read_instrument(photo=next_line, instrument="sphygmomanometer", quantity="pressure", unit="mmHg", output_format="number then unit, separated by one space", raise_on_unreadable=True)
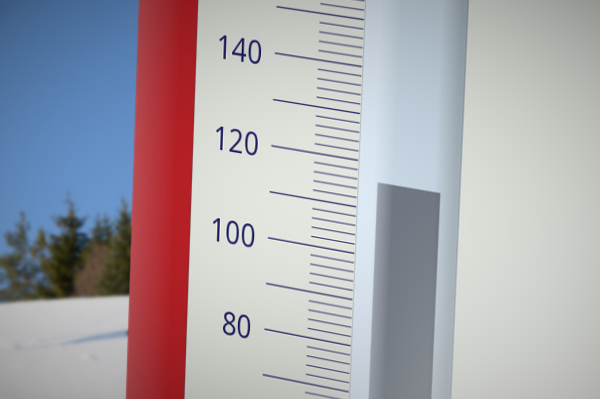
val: 116 mmHg
